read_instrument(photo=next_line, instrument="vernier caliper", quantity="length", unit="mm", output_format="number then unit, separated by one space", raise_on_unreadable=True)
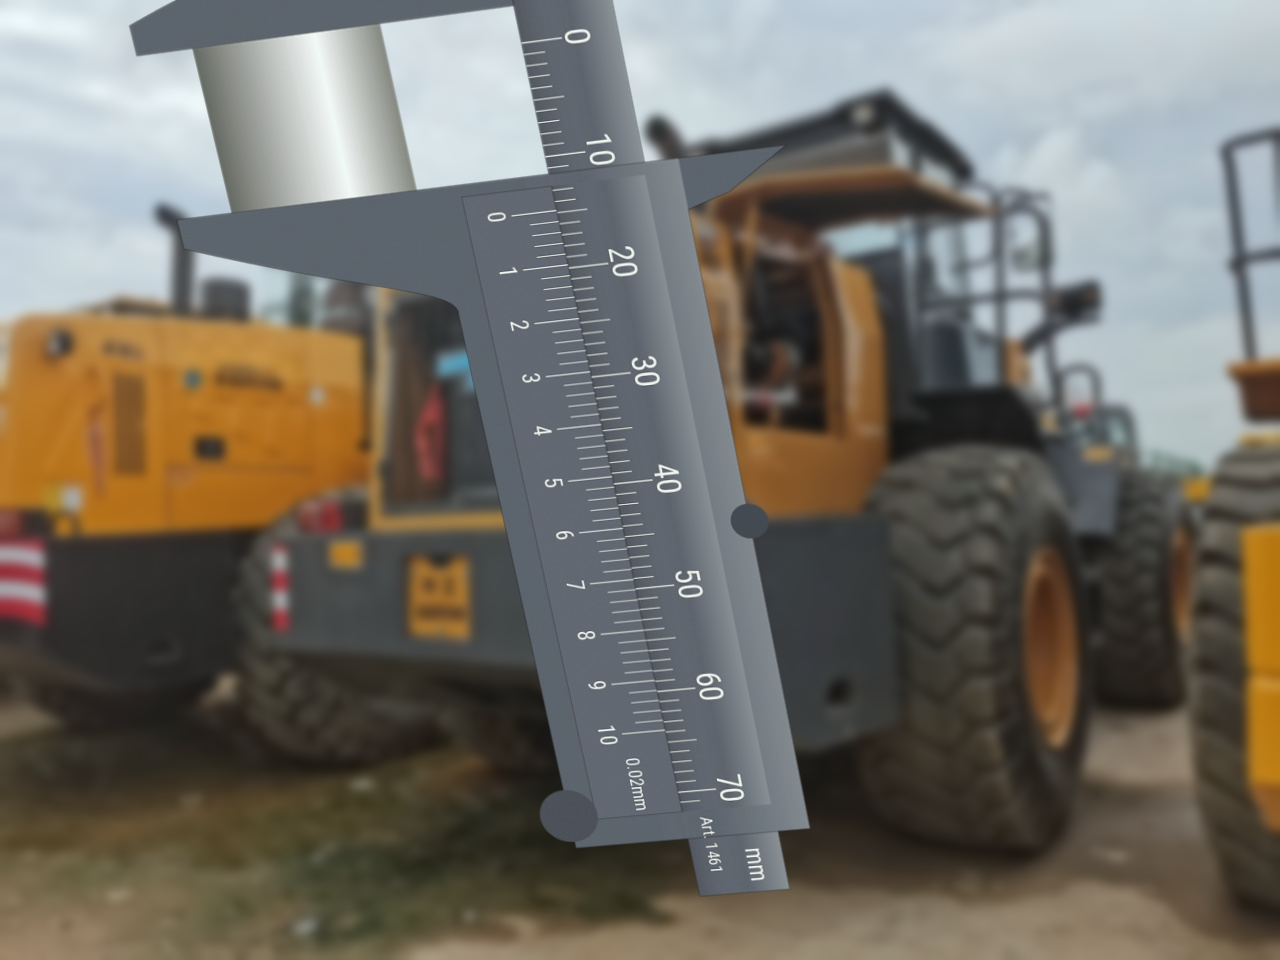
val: 14.8 mm
